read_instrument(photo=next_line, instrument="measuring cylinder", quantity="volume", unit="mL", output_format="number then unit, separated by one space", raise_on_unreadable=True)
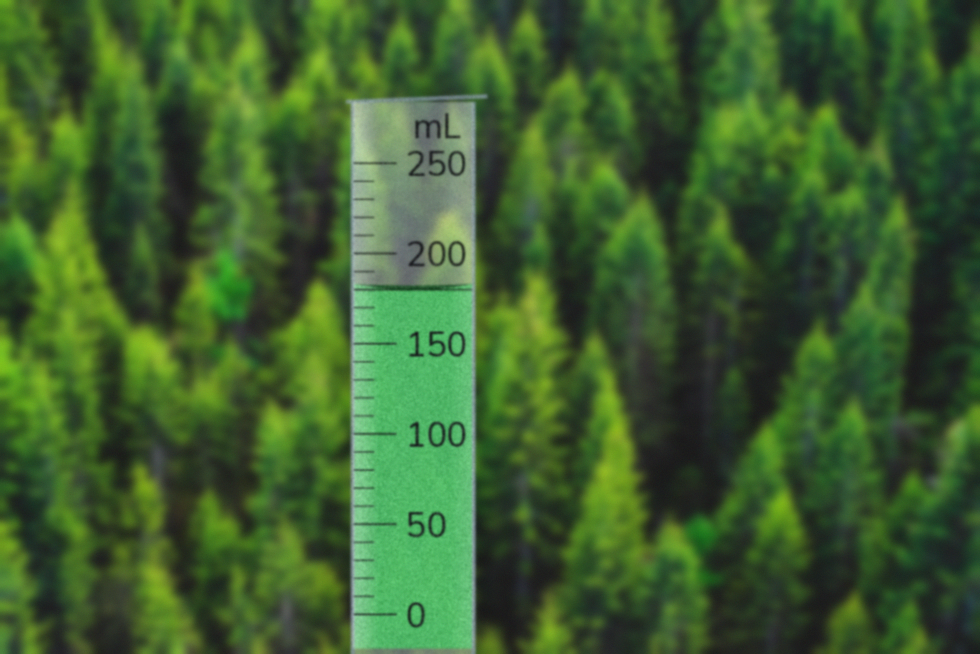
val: 180 mL
